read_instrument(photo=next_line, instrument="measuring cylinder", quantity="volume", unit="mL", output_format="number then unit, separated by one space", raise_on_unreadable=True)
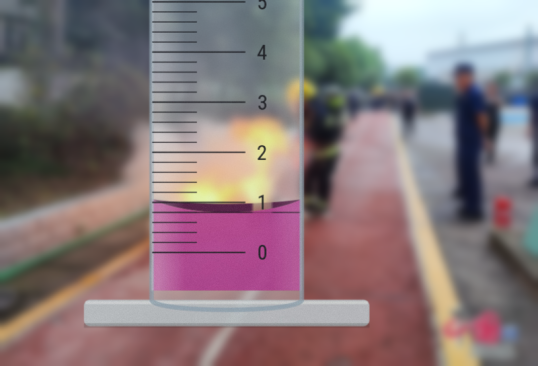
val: 0.8 mL
